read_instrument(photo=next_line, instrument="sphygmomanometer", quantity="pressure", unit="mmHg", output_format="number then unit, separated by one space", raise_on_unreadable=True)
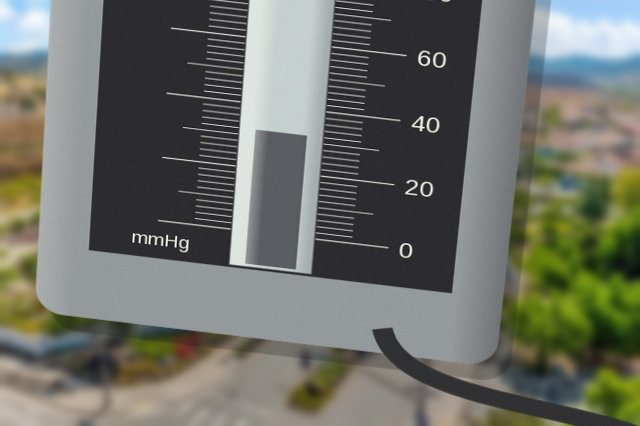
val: 32 mmHg
